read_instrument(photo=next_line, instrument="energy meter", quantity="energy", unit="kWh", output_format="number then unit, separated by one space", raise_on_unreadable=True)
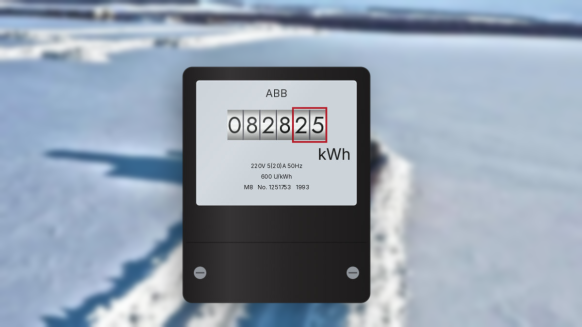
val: 828.25 kWh
